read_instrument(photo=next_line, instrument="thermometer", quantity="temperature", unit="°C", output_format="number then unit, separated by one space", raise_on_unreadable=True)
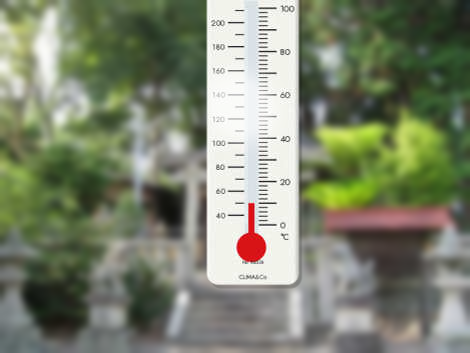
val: 10 °C
